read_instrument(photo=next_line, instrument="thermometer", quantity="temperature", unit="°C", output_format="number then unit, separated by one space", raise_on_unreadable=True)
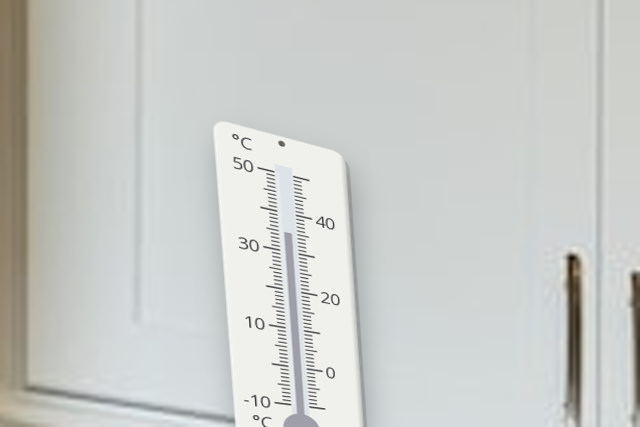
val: 35 °C
